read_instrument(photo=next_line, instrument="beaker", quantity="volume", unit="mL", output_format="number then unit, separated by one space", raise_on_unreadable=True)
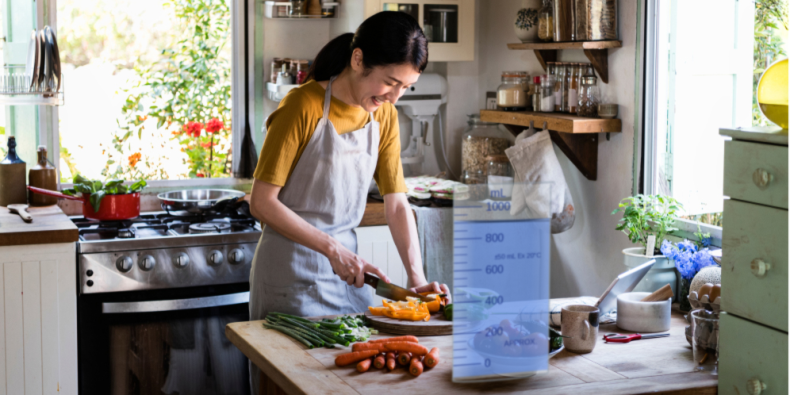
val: 900 mL
